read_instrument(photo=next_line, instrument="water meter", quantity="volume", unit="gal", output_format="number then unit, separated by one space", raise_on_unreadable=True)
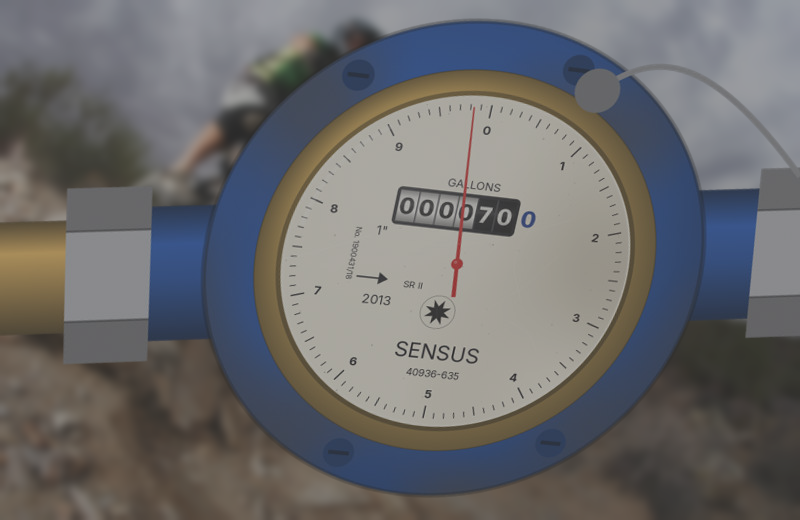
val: 699.8 gal
